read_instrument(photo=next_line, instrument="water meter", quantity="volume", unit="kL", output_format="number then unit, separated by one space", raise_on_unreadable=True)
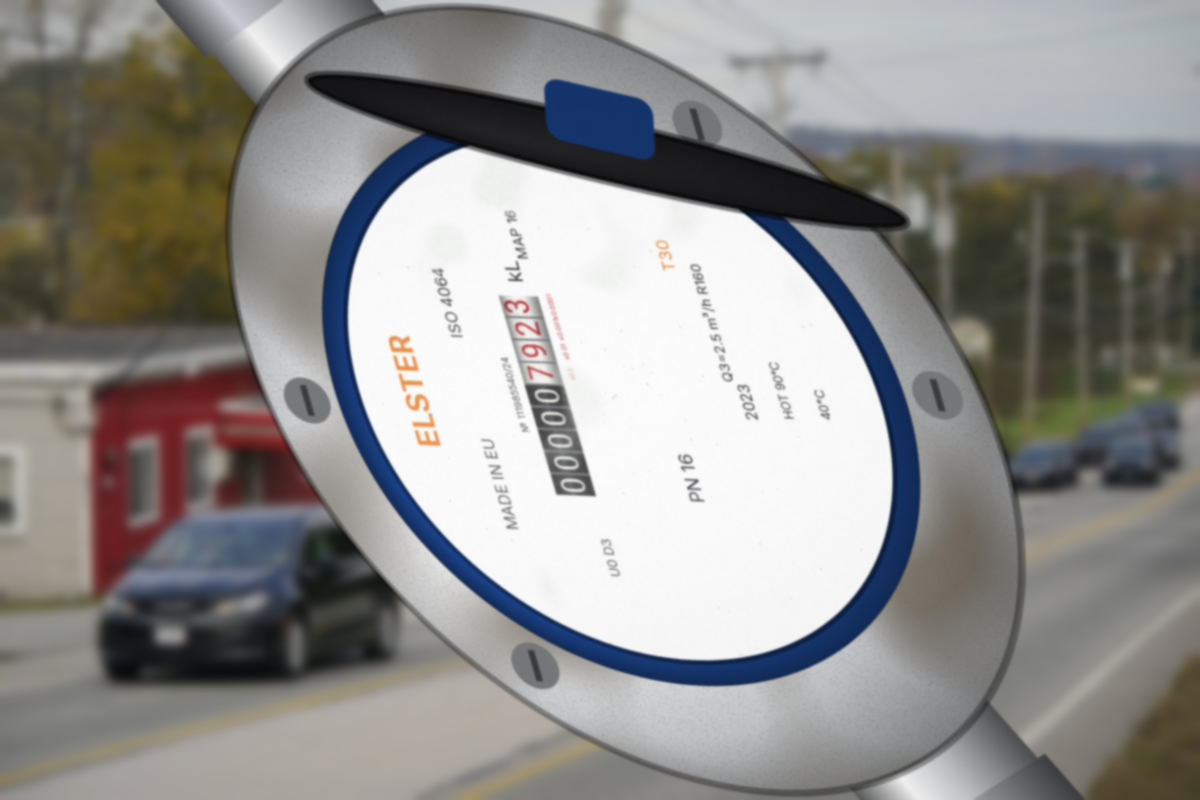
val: 0.7923 kL
